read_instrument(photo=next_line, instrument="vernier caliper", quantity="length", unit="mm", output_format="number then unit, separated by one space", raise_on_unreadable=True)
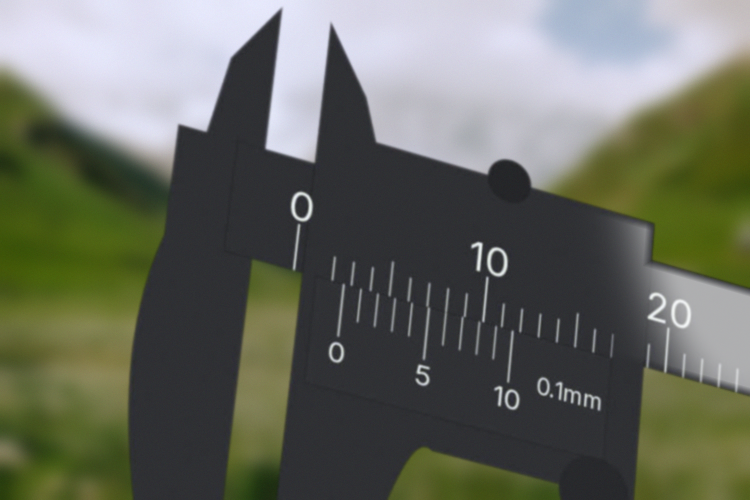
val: 2.6 mm
